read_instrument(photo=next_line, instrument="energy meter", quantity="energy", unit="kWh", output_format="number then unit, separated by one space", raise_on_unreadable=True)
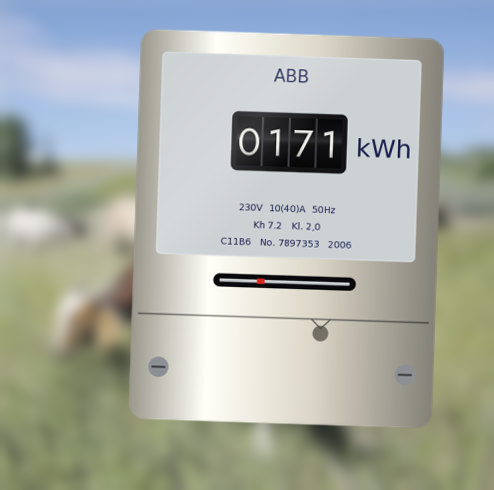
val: 171 kWh
